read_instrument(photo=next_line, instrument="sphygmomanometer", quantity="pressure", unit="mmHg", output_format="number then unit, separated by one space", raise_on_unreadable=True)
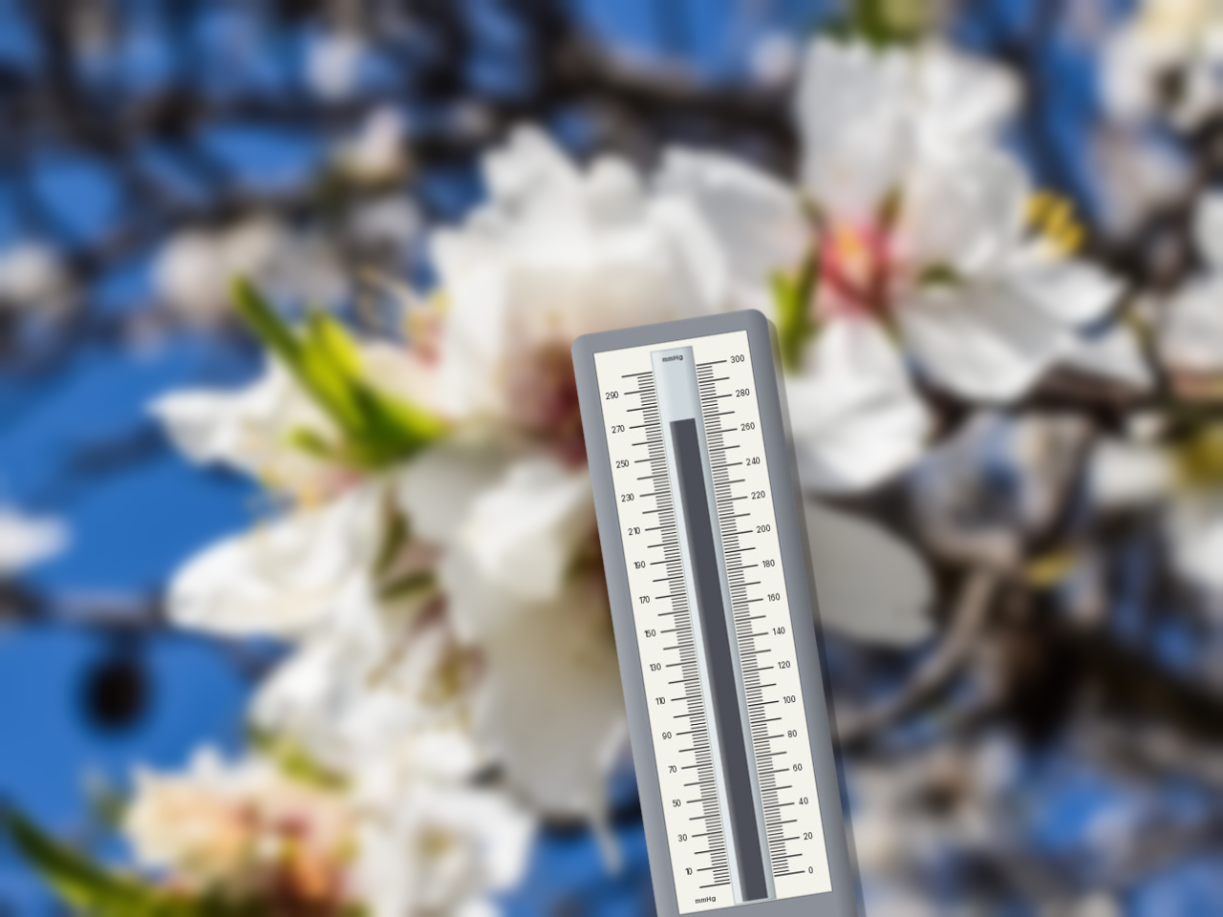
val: 270 mmHg
